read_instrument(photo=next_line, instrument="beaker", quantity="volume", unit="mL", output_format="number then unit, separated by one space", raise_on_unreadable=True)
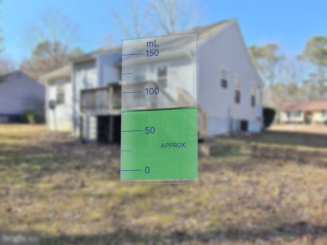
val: 75 mL
